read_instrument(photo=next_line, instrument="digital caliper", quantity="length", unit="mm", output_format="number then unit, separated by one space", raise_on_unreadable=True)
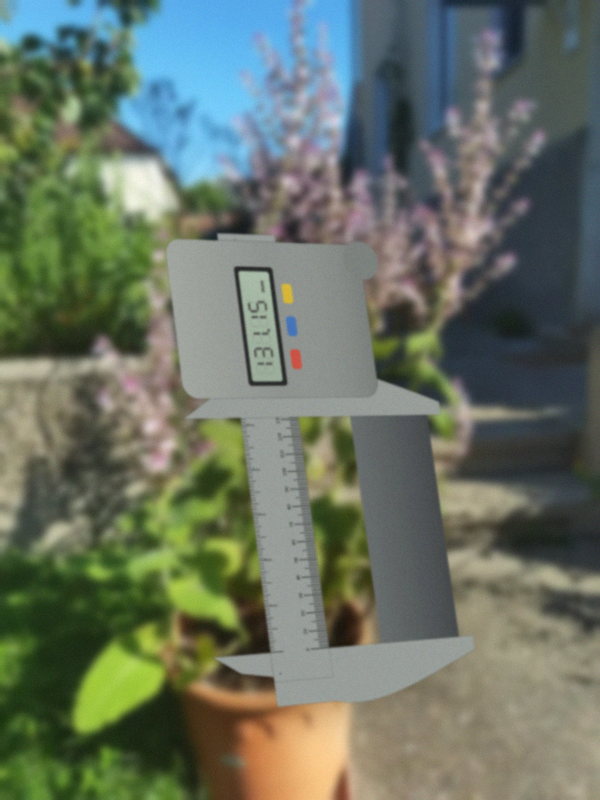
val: 131.15 mm
